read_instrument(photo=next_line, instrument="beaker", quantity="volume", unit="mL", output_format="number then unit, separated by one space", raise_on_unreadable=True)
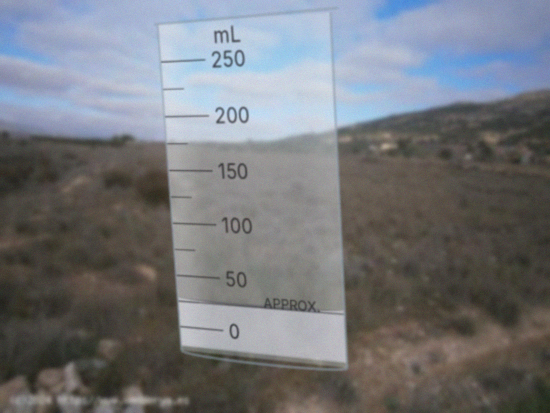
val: 25 mL
